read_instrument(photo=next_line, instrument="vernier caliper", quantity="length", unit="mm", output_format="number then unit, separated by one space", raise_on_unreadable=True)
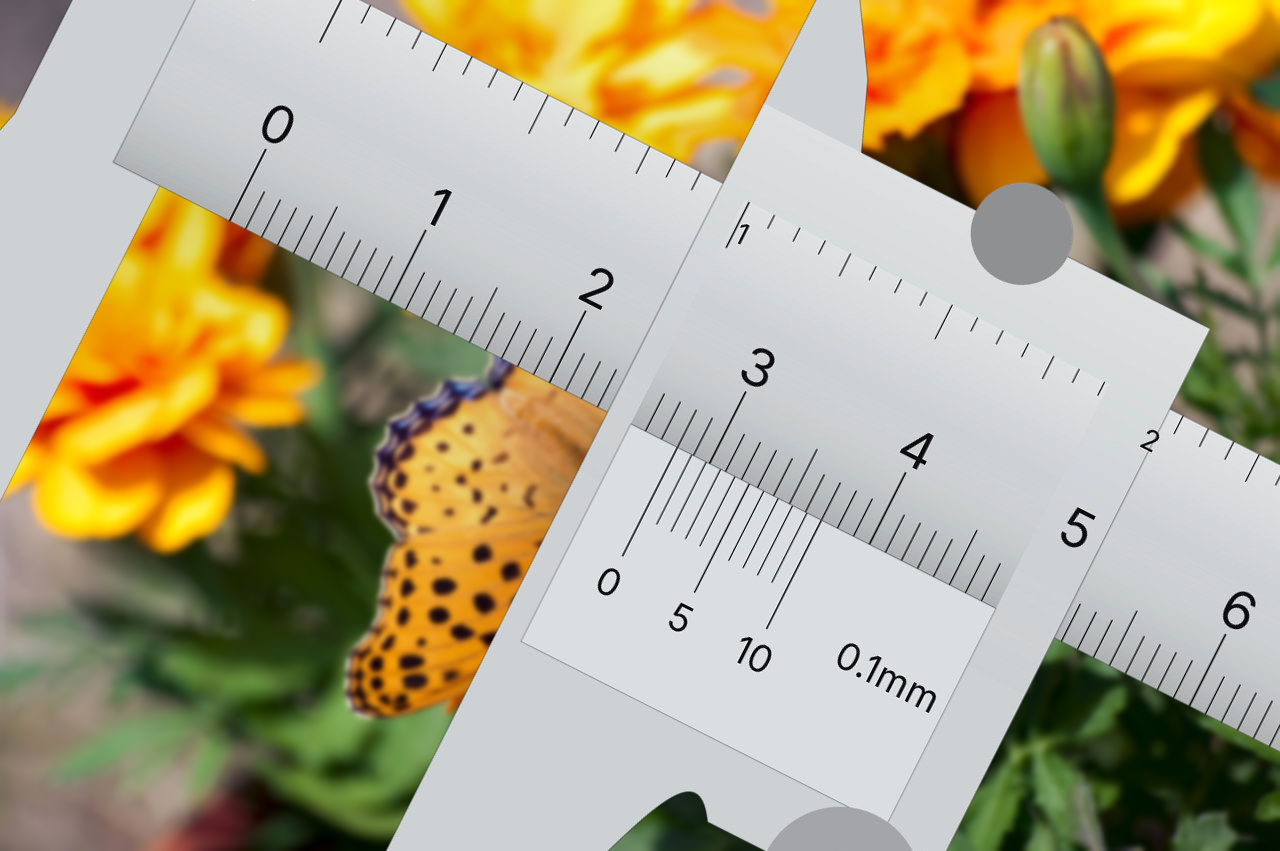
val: 28.0 mm
